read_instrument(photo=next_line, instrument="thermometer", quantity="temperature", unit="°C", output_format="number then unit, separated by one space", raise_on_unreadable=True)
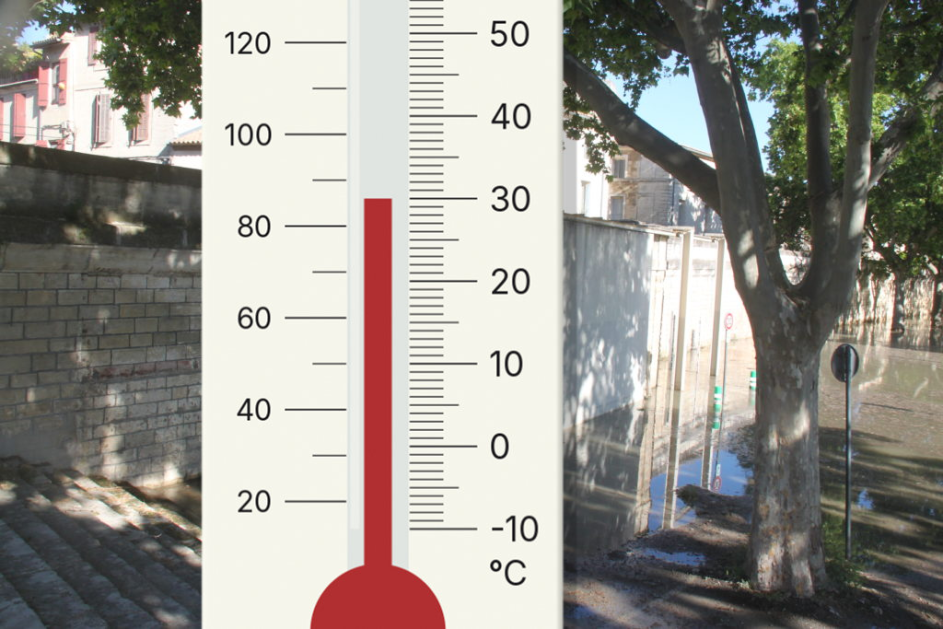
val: 30 °C
